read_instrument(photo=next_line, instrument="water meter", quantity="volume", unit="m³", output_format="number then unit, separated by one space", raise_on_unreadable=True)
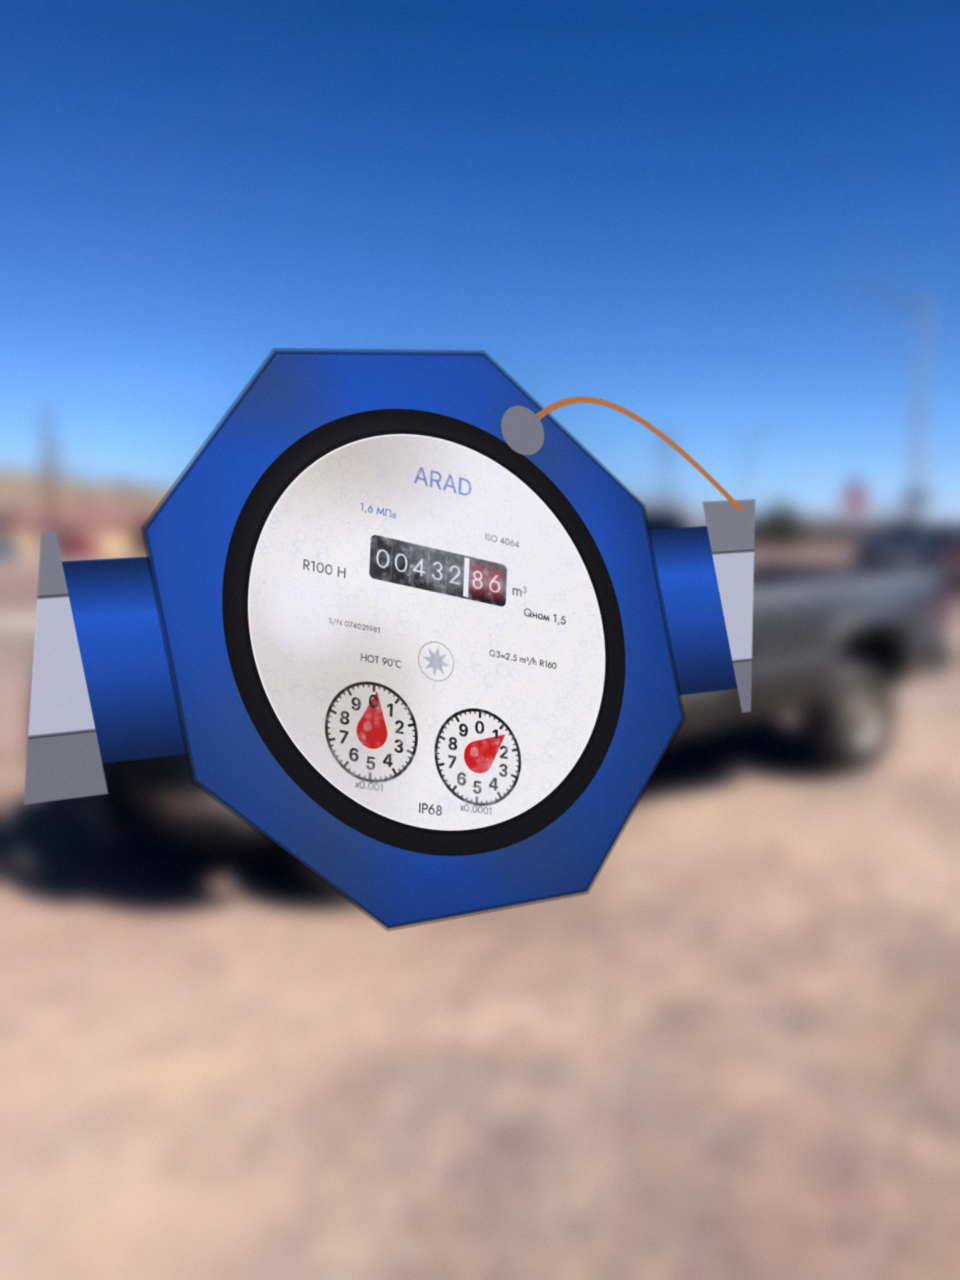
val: 432.8601 m³
